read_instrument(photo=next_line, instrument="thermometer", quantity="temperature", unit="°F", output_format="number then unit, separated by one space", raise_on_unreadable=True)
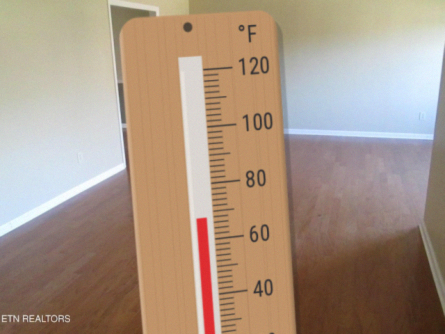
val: 68 °F
